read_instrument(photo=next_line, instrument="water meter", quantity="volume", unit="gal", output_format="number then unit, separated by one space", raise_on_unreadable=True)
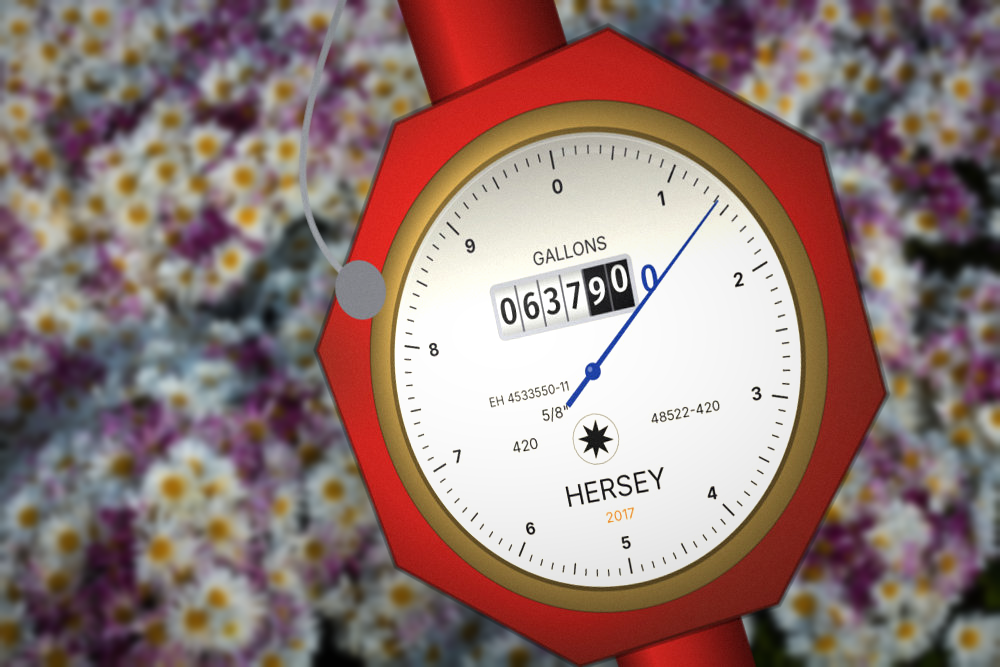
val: 637901.4 gal
